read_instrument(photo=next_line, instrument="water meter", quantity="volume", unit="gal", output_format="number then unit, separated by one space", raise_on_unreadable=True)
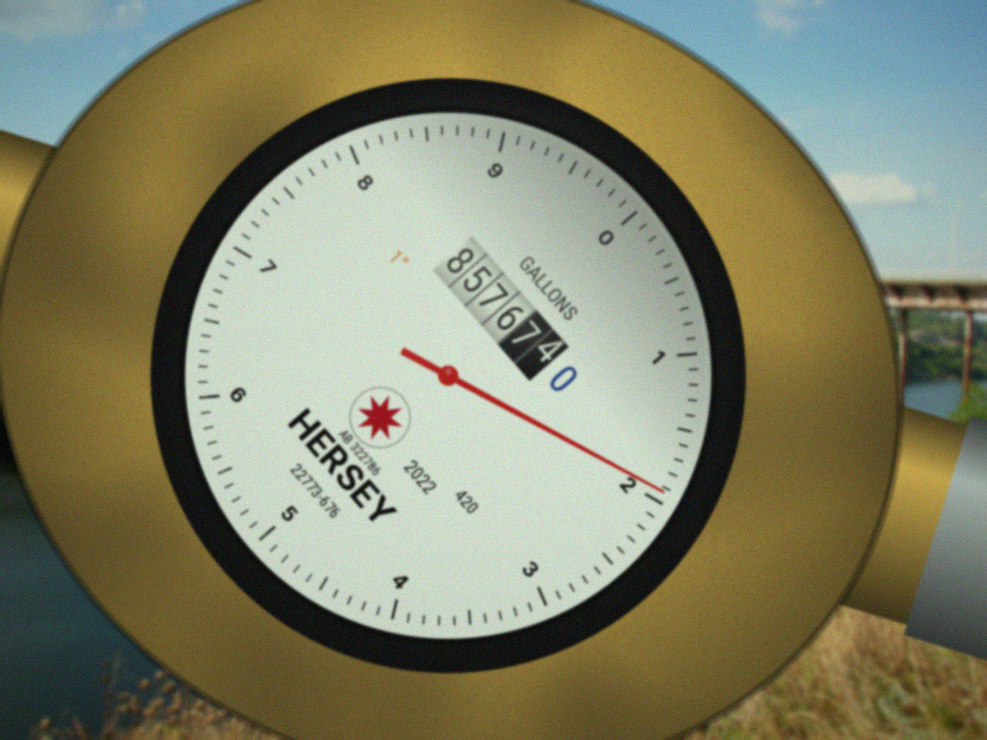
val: 8576741.9 gal
